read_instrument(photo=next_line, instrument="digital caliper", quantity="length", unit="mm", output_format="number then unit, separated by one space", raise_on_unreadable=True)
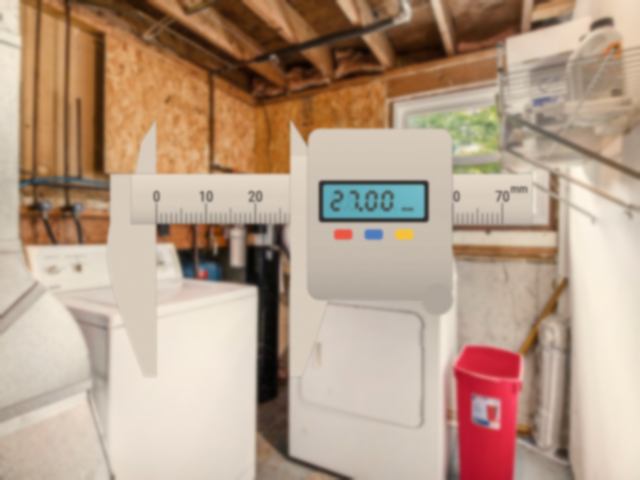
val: 27.00 mm
